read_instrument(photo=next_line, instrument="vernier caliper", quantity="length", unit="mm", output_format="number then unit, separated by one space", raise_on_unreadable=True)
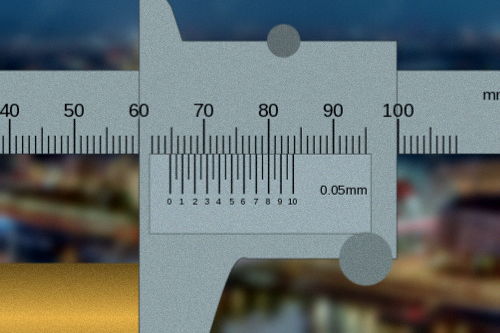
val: 64.8 mm
